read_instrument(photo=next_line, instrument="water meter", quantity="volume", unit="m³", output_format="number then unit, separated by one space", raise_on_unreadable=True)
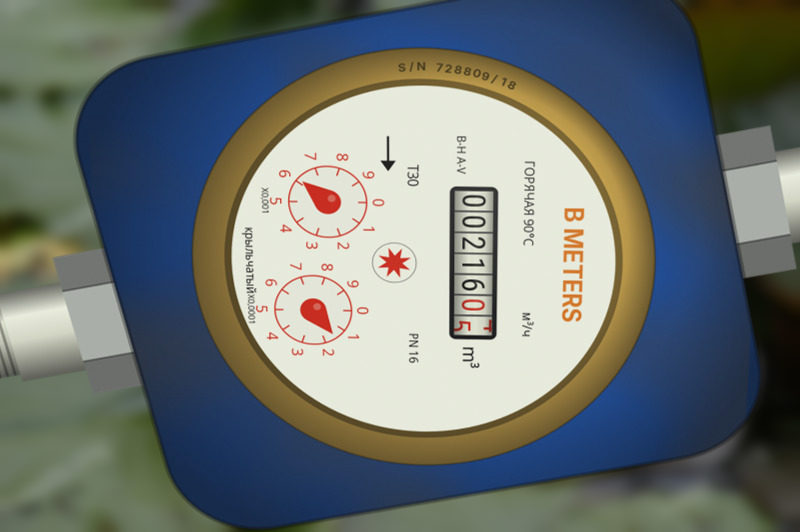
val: 216.0461 m³
